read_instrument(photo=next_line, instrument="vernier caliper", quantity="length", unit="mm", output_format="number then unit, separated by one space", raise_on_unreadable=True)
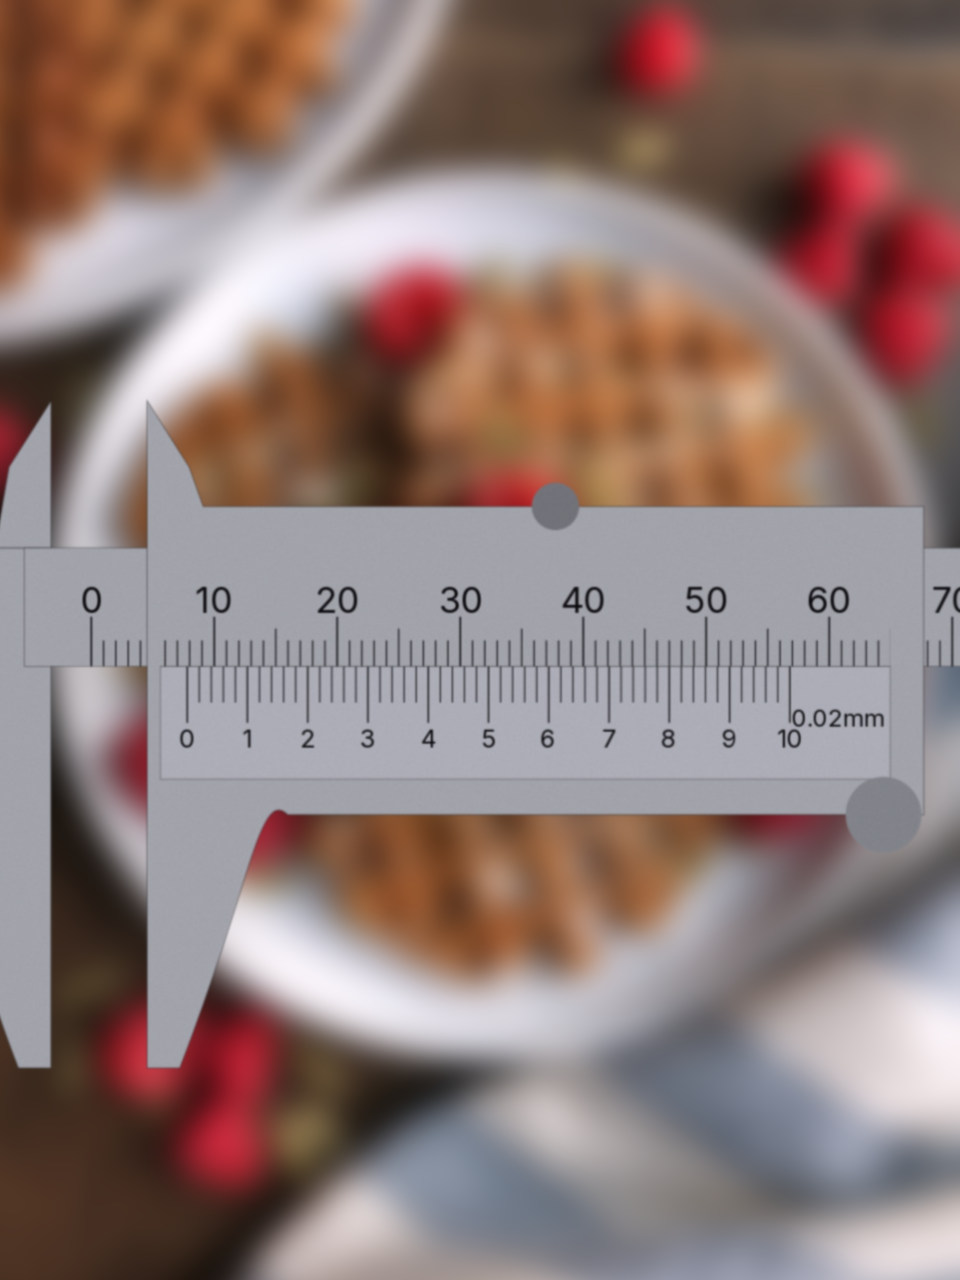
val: 7.8 mm
